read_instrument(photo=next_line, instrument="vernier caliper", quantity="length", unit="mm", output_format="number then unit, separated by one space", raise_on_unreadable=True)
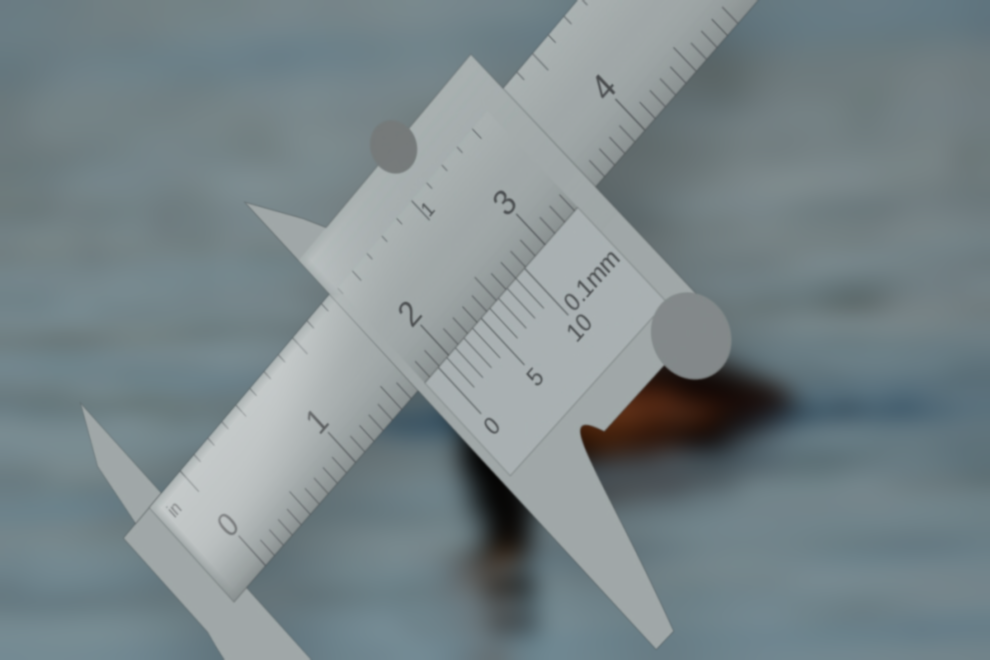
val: 18.9 mm
